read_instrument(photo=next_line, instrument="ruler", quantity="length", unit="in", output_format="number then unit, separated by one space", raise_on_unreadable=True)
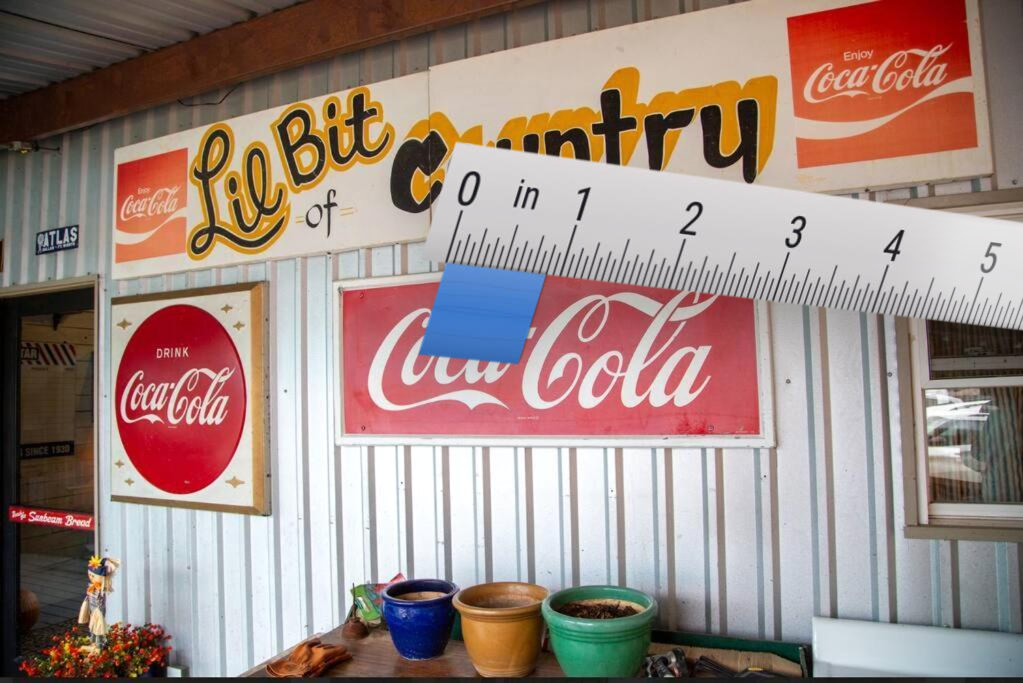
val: 0.875 in
